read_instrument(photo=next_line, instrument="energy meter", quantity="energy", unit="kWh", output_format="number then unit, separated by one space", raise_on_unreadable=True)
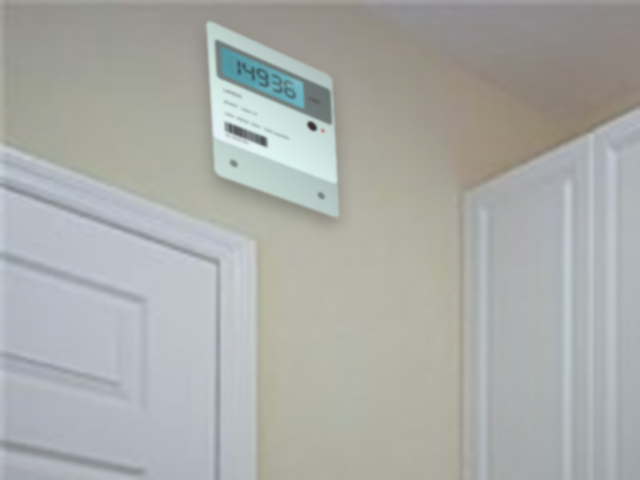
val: 14936 kWh
